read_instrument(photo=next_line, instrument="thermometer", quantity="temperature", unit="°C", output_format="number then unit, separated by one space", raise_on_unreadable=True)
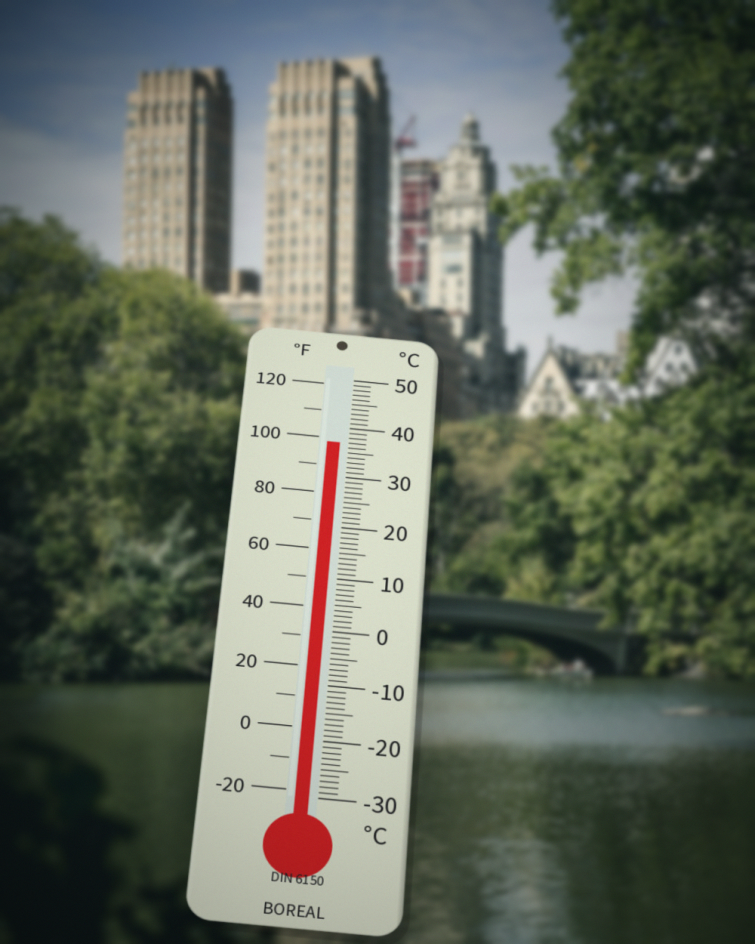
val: 37 °C
